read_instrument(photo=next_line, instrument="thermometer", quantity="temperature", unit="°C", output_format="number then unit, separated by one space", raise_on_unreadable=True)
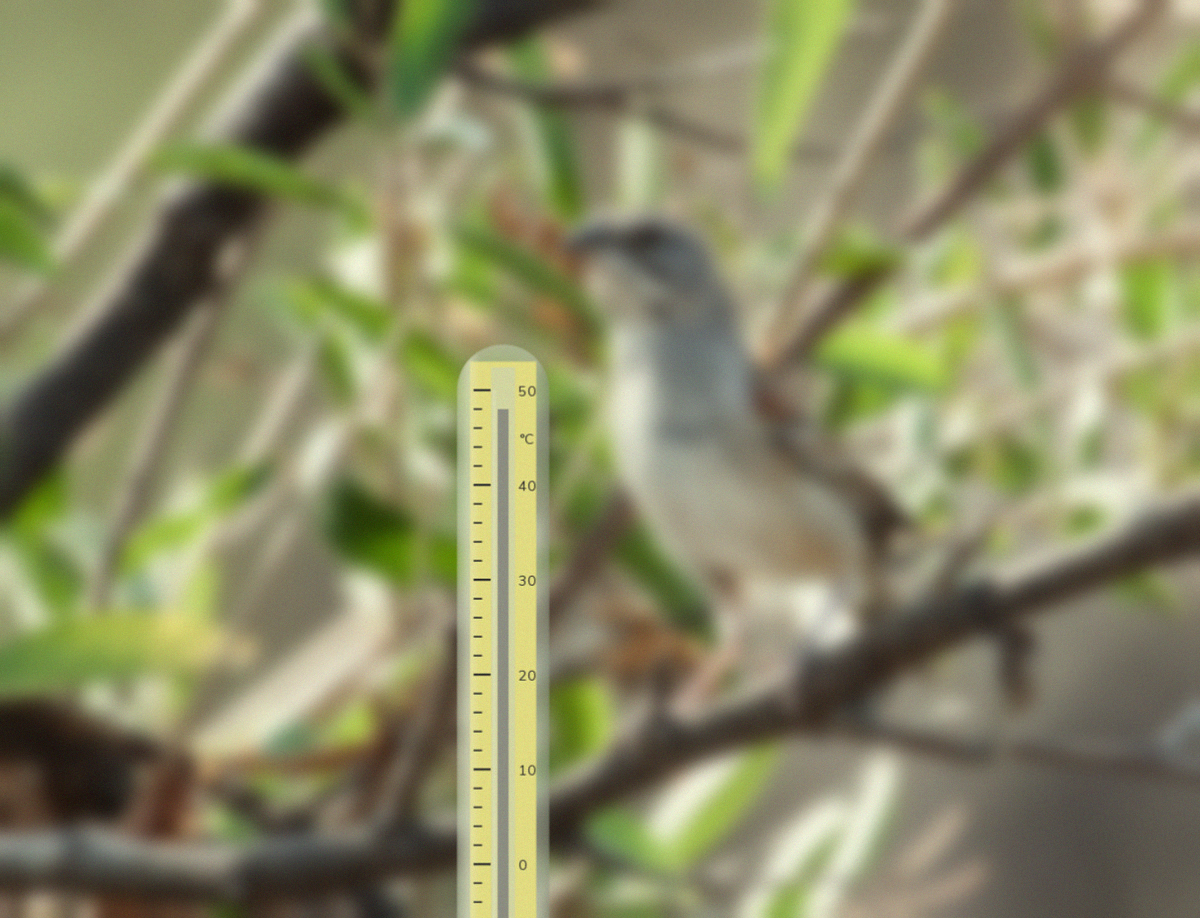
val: 48 °C
